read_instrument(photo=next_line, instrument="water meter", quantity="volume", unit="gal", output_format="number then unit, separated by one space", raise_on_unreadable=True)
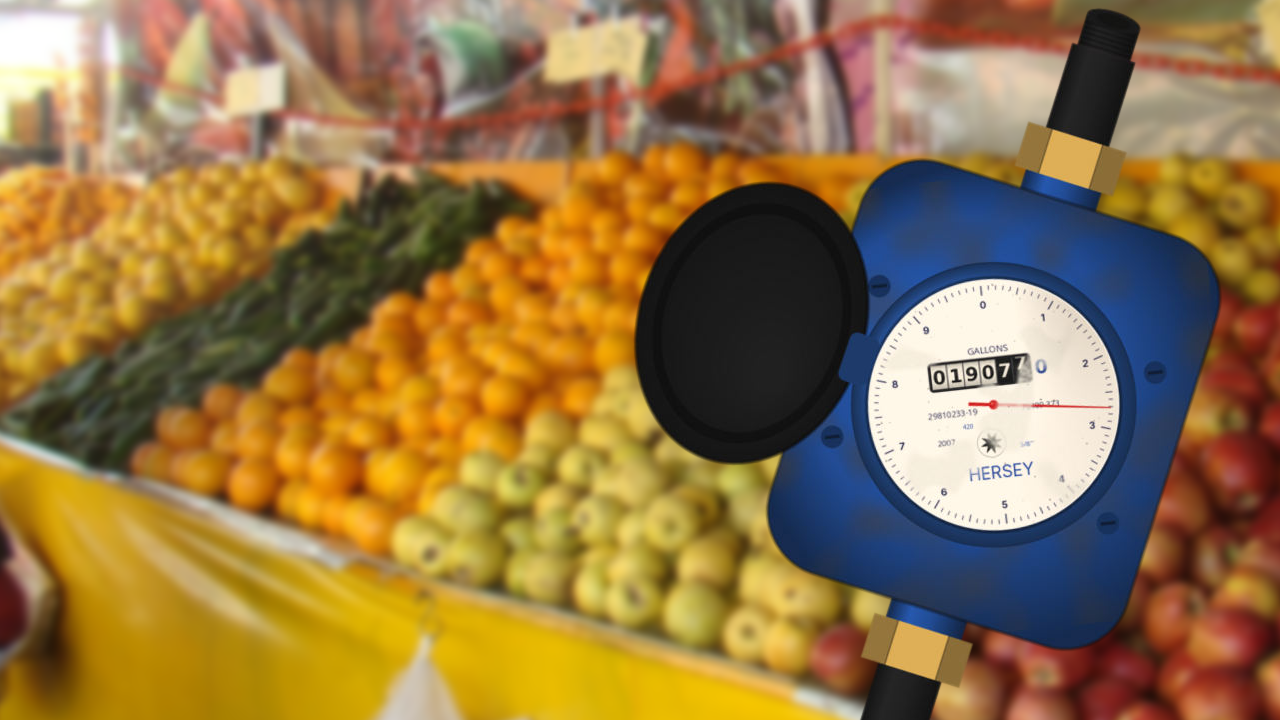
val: 190772.7 gal
